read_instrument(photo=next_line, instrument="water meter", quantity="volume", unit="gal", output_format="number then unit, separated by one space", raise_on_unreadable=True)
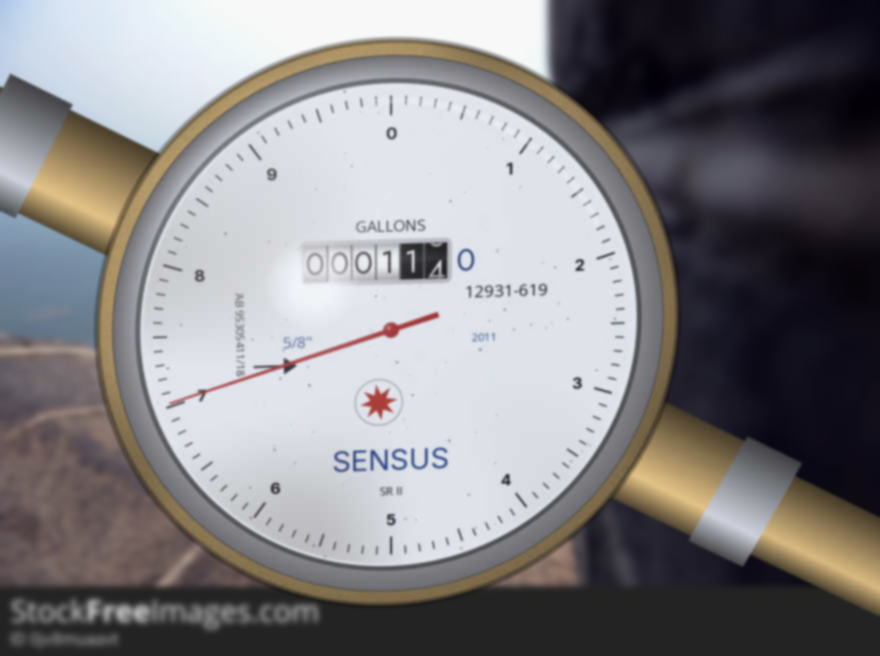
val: 1137.0 gal
